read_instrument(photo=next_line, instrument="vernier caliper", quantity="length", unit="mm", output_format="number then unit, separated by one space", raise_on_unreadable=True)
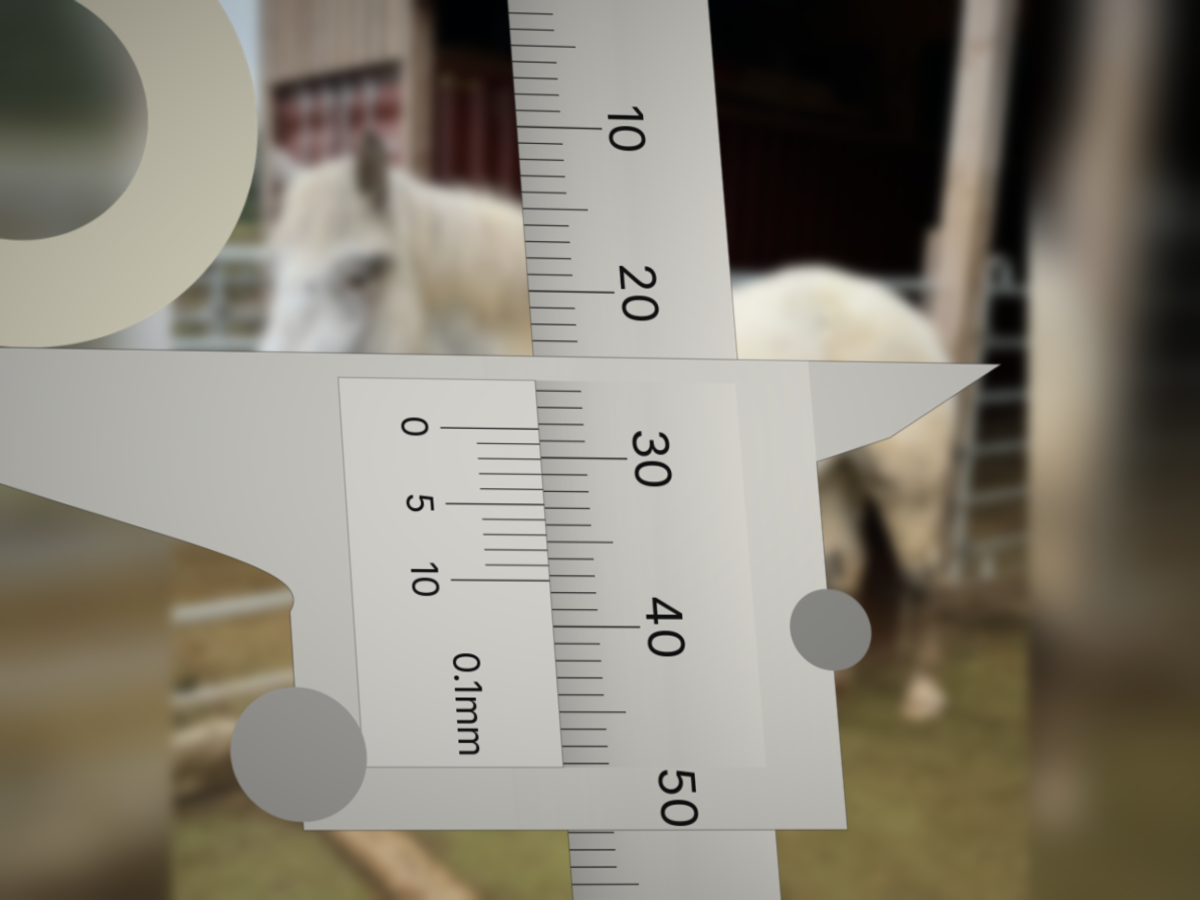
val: 28.3 mm
